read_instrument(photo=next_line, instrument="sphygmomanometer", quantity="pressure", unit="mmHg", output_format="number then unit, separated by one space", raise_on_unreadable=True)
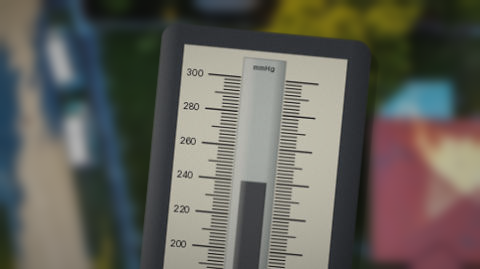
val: 240 mmHg
